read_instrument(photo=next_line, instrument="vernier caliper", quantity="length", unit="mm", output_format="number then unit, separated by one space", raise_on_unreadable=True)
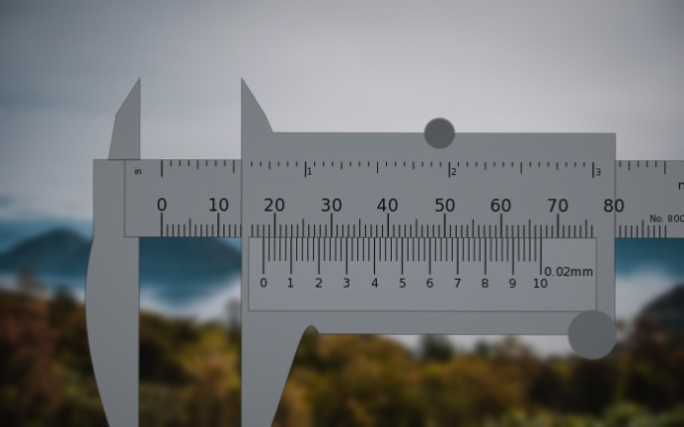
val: 18.0 mm
